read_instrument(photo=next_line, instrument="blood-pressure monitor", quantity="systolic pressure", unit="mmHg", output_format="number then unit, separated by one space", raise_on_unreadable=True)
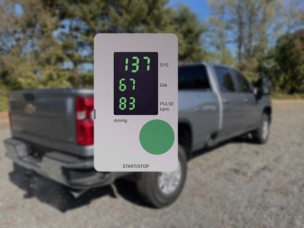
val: 137 mmHg
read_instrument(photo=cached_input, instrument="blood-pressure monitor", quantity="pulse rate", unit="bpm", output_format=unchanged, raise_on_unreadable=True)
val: 83 bpm
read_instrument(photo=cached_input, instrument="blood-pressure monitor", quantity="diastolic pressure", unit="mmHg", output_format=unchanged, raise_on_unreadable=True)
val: 67 mmHg
